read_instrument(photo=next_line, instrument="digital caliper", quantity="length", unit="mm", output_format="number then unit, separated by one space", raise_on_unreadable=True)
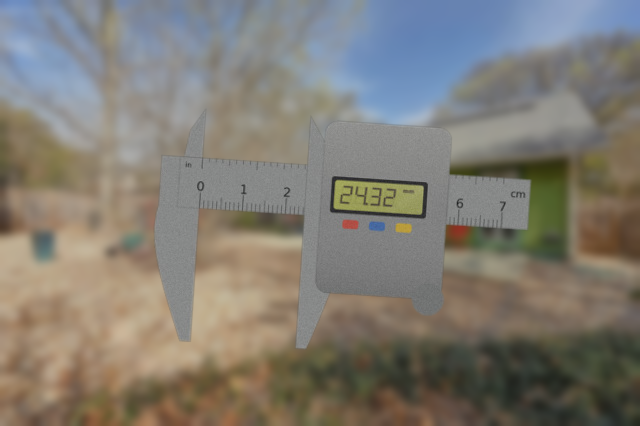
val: 24.32 mm
